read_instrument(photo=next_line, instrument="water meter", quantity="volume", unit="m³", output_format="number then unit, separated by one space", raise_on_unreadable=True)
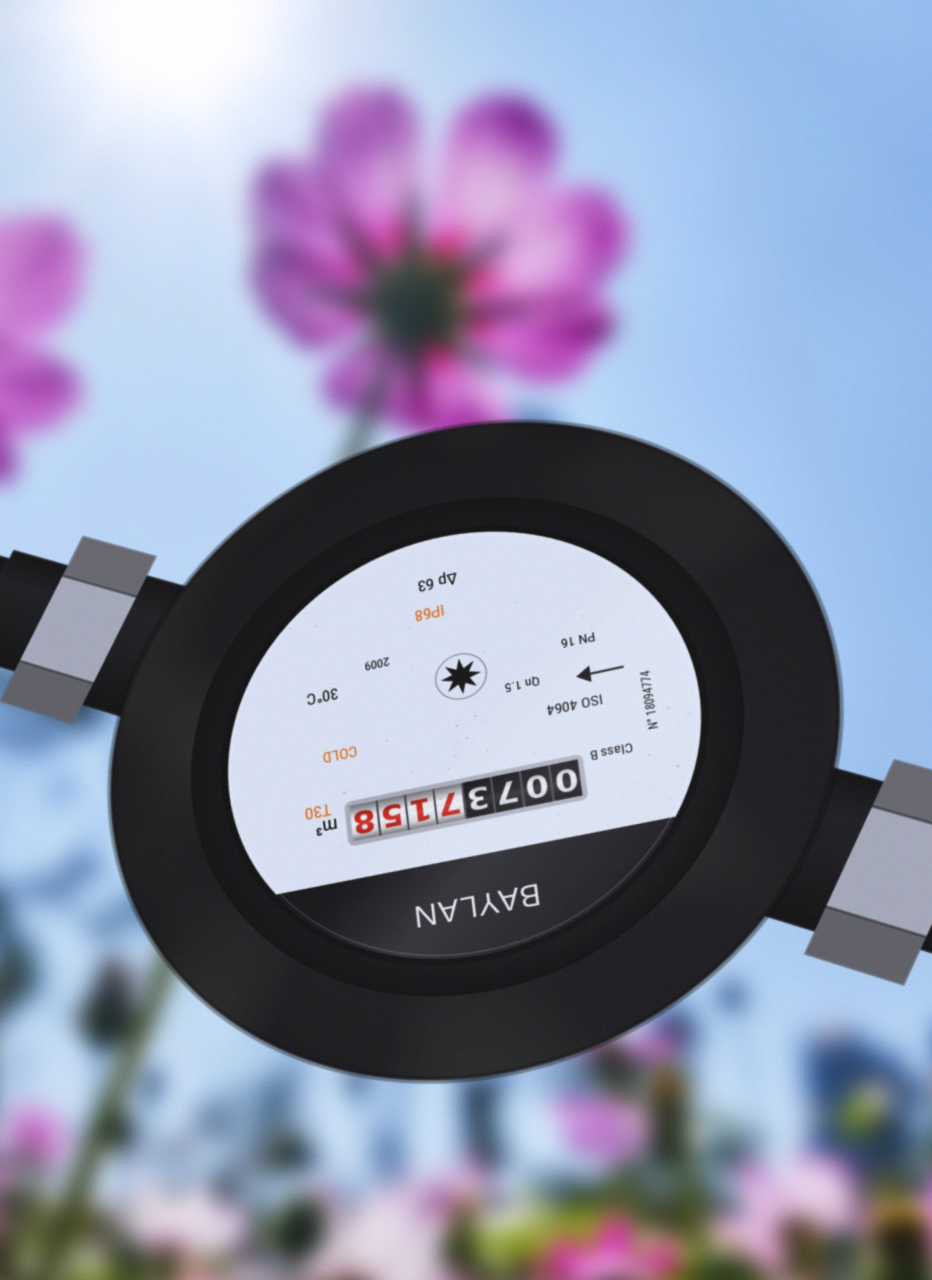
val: 73.7158 m³
